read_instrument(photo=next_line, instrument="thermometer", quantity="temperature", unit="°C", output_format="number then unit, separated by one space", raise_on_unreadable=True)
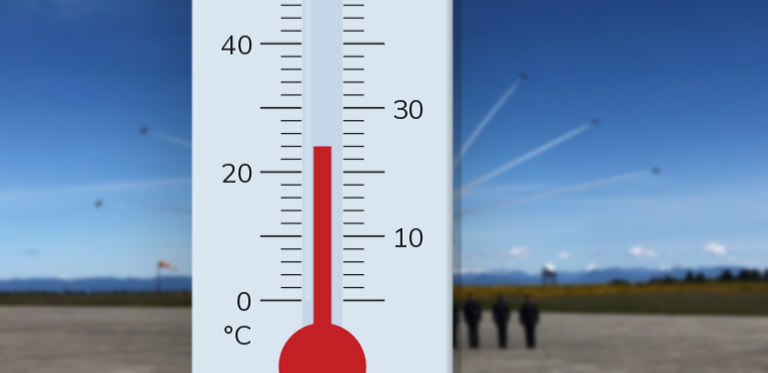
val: 24 °C
